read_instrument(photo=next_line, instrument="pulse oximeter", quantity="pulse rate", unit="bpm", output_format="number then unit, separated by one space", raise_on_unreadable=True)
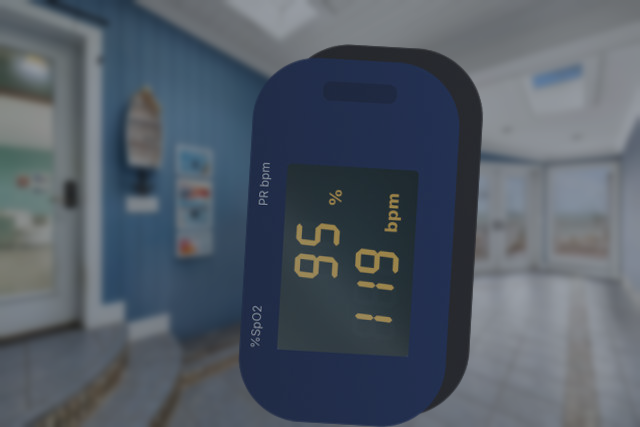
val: 119 bpm
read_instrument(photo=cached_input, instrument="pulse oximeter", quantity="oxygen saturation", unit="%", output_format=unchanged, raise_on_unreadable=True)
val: 95 %
